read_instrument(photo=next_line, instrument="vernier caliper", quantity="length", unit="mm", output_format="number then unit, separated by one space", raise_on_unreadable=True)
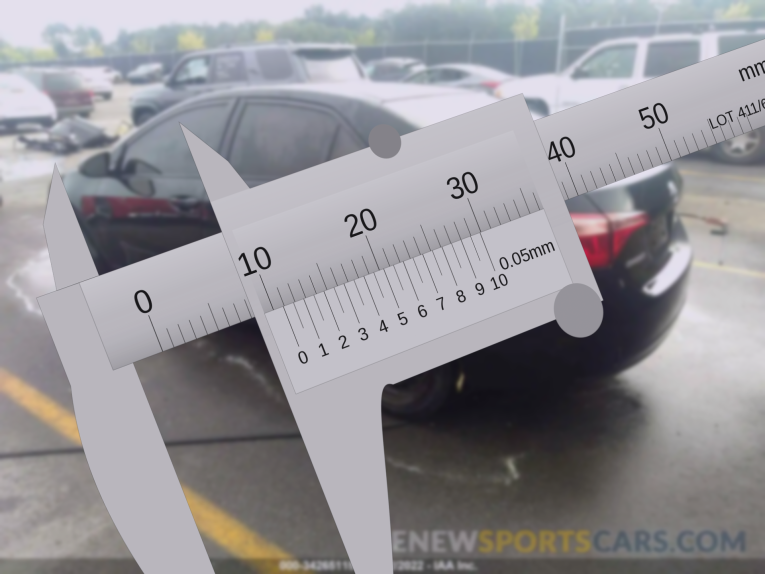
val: 10.9 mm
